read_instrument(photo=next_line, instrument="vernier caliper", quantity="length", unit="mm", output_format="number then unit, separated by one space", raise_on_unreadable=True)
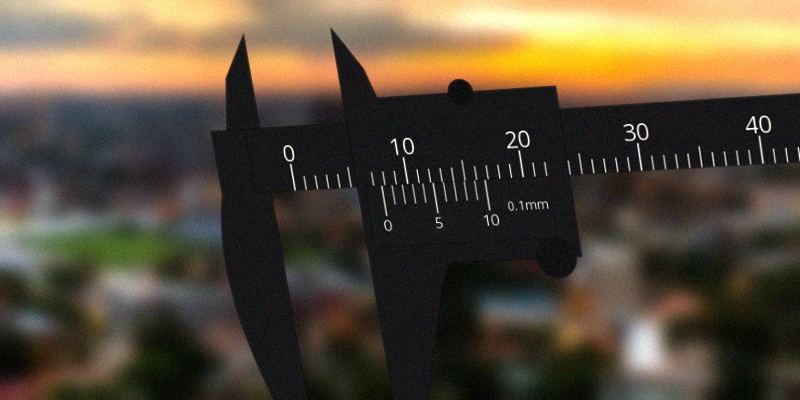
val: 7.7 mm
